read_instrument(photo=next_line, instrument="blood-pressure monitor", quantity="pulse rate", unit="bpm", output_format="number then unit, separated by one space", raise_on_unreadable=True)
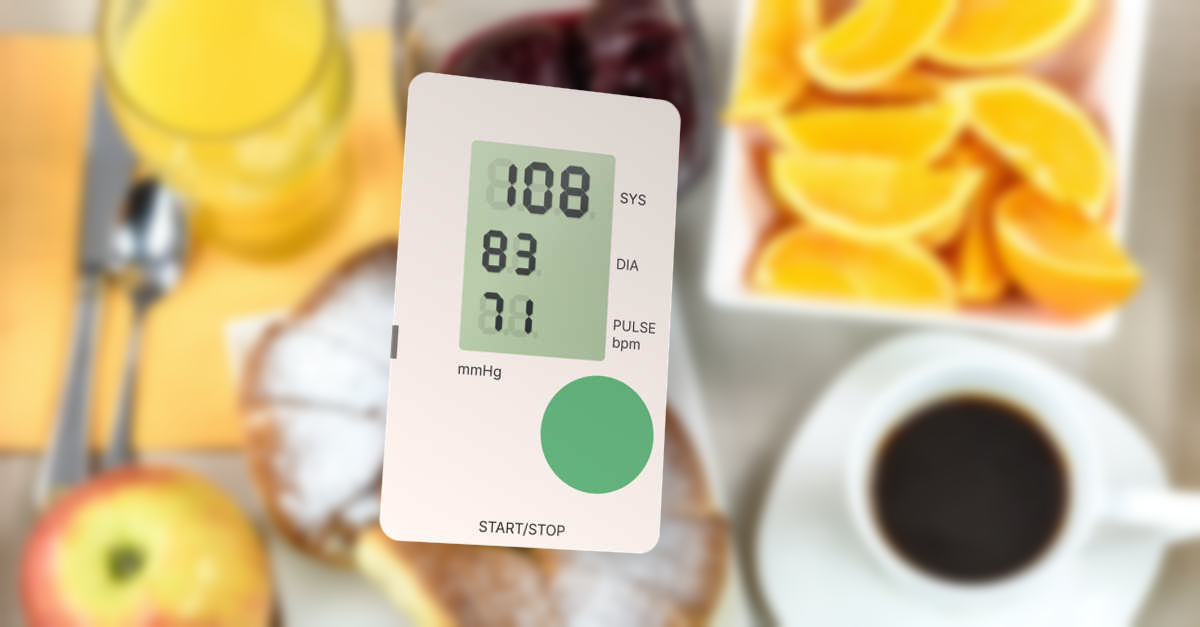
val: 71 bpm
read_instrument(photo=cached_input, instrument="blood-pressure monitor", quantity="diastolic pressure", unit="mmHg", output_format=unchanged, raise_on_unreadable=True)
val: 83 mmHg
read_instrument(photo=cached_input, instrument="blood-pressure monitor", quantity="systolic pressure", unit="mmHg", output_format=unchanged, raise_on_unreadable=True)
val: 108 mmHg
